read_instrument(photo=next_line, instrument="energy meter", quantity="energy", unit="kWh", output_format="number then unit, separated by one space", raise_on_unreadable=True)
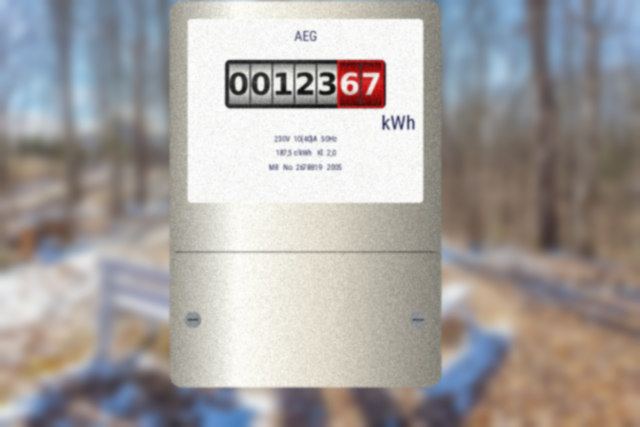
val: 123.67 kWh
